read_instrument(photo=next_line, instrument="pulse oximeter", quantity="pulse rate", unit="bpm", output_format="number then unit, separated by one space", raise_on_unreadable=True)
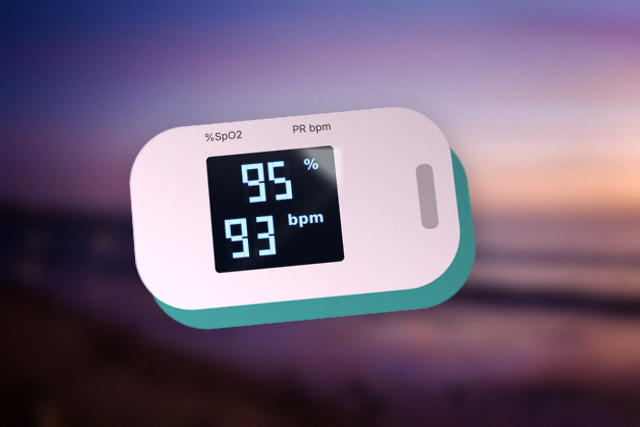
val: 93 bpm
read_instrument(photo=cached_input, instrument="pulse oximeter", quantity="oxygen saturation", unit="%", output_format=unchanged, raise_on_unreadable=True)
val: 95 %
